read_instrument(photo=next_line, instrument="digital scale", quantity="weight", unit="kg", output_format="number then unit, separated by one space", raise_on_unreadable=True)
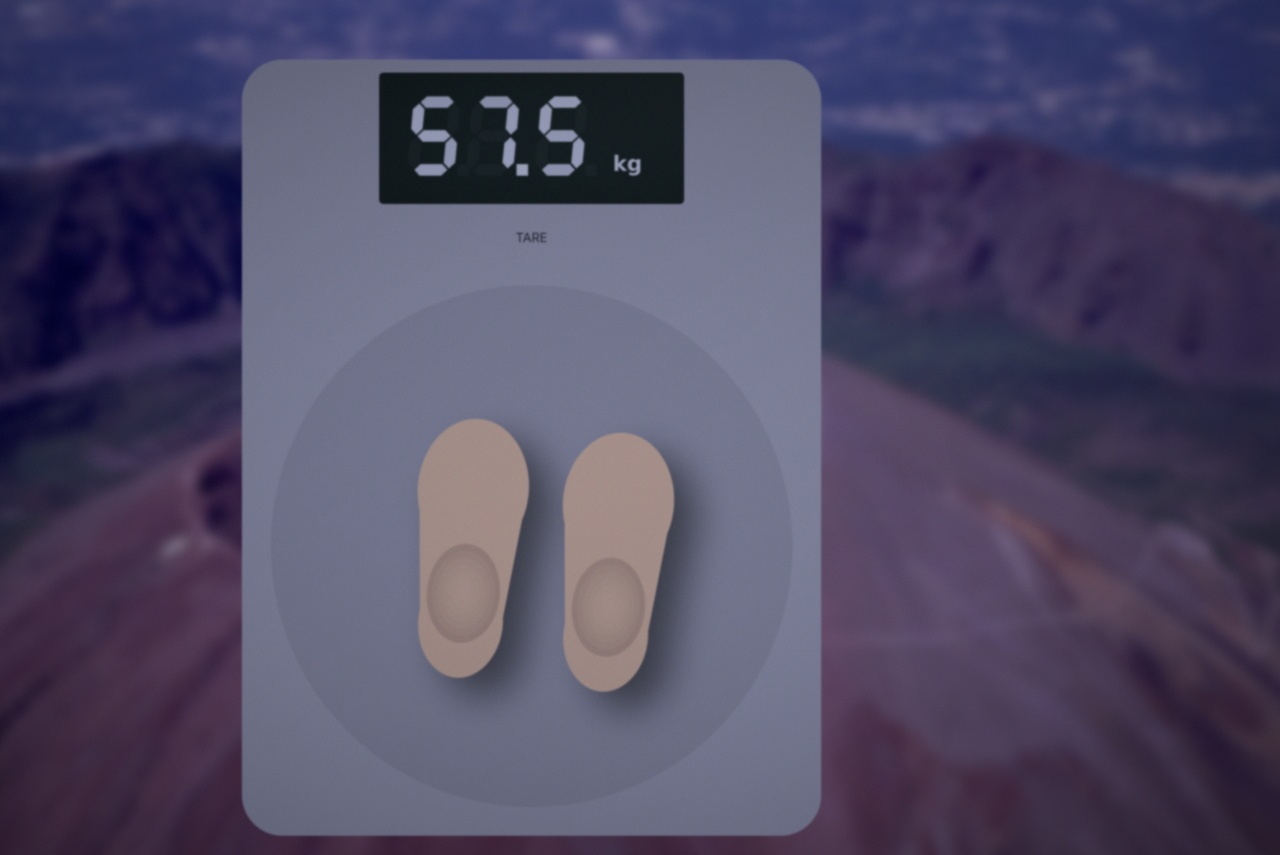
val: 57.5 kg
